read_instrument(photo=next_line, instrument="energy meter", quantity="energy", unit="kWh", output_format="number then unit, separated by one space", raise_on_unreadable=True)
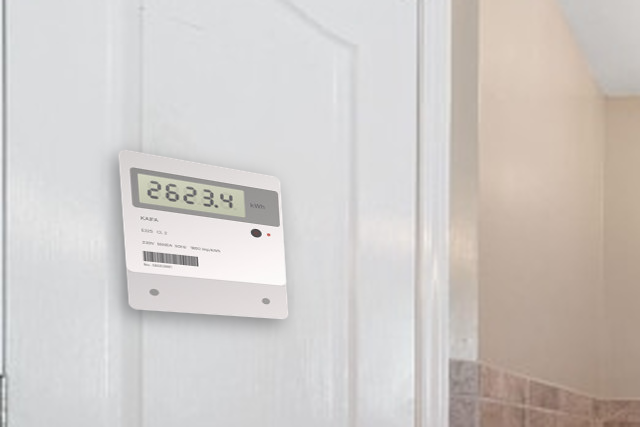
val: 2623.4 kWh
